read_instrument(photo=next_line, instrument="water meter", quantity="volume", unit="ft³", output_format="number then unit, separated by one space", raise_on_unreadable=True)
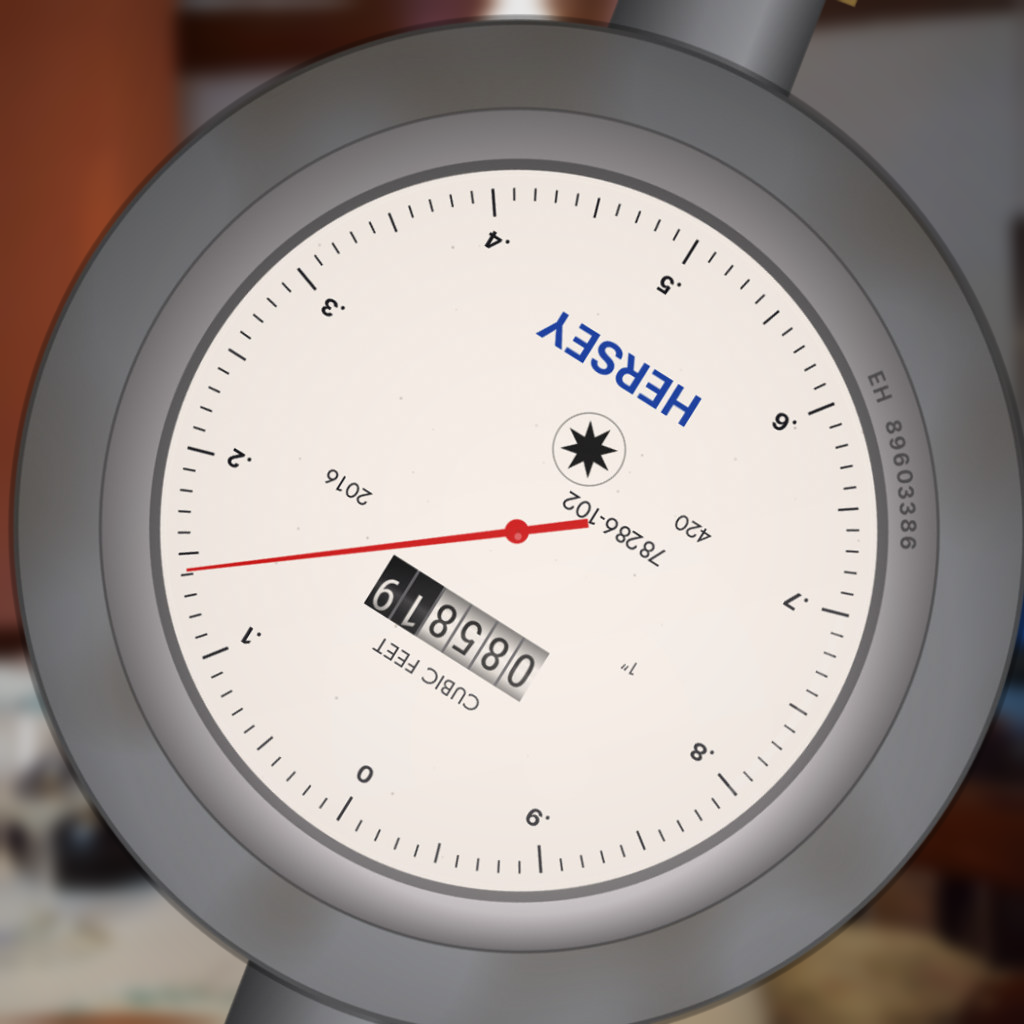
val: 85819.14 ft³
